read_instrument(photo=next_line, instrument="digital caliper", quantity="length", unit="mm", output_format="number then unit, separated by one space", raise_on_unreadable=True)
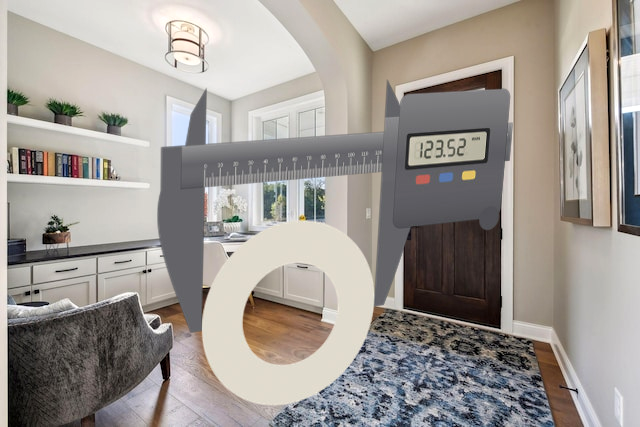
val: 123.52 mm
